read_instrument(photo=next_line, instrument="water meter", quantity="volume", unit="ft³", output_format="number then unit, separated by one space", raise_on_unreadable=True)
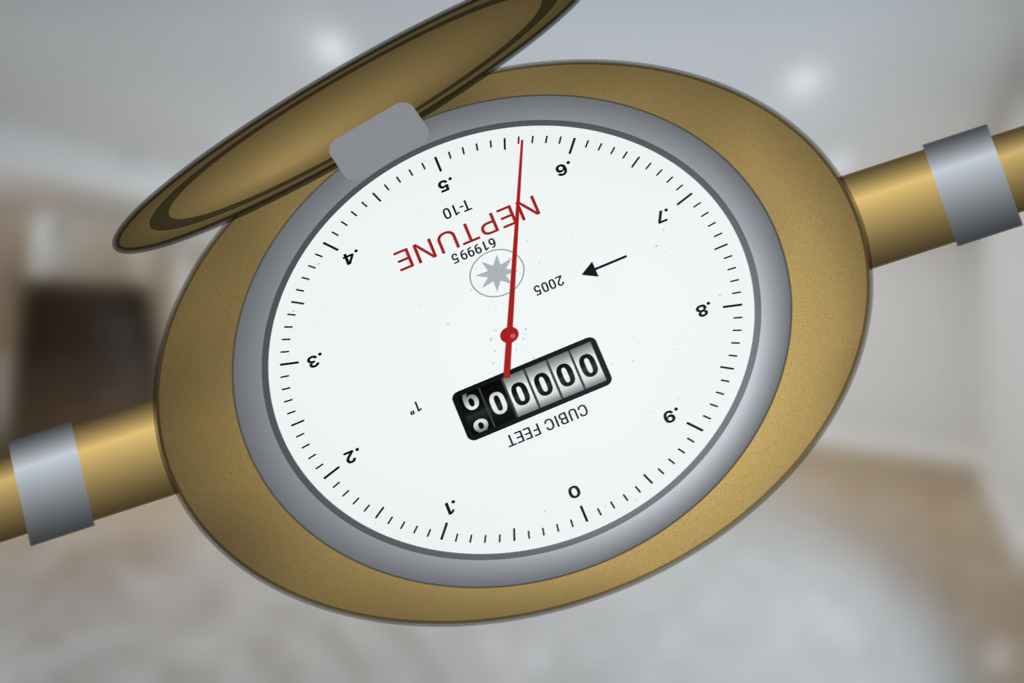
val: 8.56 ft³
